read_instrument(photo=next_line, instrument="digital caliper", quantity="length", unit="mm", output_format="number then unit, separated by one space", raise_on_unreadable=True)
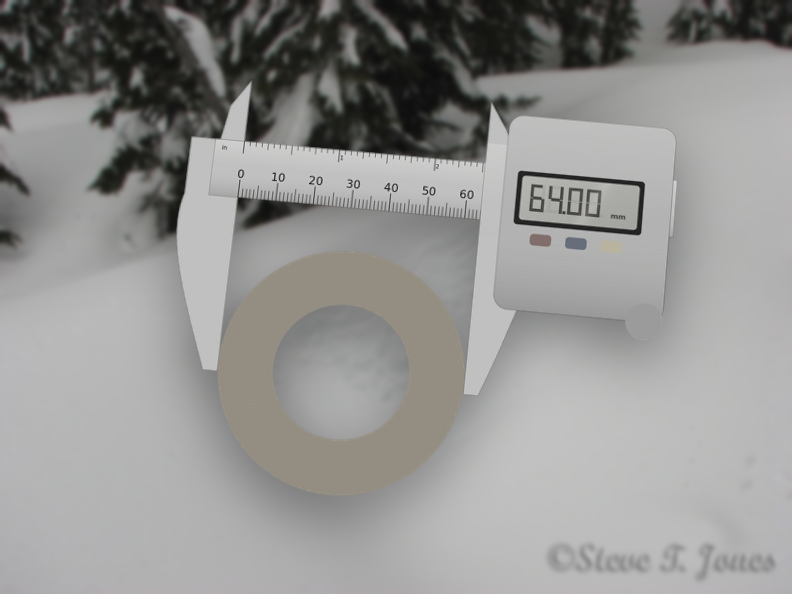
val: 64.00 mm
